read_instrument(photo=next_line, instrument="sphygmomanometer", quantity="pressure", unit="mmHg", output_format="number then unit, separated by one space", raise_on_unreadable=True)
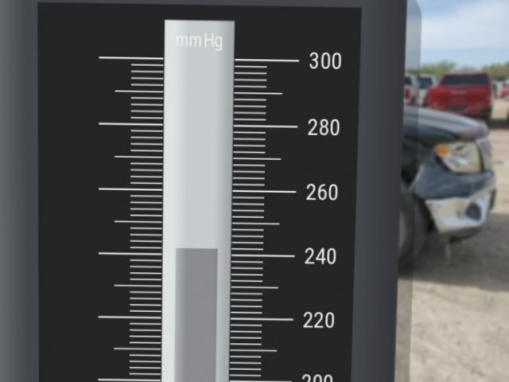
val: 242 mmHg
